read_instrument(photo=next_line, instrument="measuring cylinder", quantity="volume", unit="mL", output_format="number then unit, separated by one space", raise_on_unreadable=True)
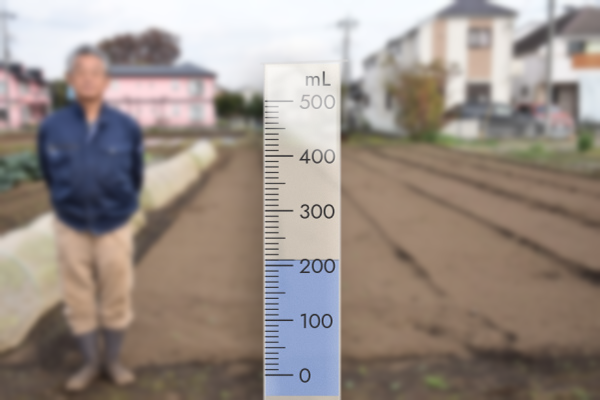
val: 210 mL
